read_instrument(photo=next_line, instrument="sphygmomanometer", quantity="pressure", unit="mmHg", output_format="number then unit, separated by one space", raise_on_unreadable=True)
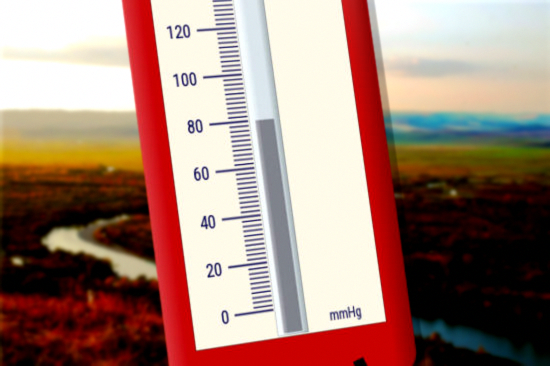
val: 80 mmHg
